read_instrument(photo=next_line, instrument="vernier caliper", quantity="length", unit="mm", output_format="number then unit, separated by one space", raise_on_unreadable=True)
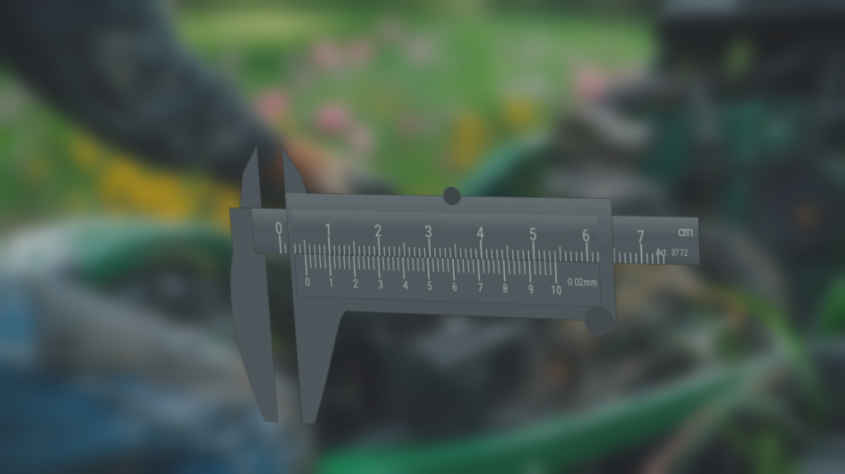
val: 5.0 mm
